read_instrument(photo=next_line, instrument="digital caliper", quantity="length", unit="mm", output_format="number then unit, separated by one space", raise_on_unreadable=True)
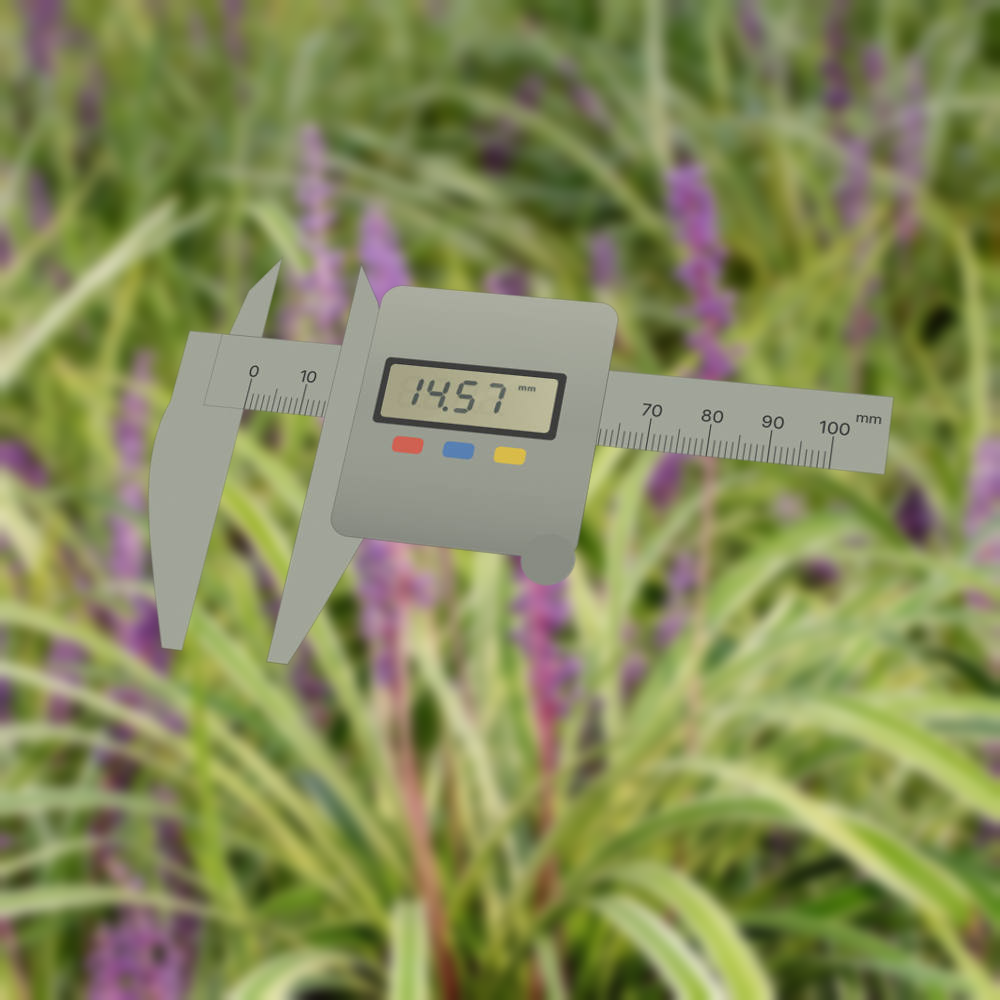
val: 14.57 mm
